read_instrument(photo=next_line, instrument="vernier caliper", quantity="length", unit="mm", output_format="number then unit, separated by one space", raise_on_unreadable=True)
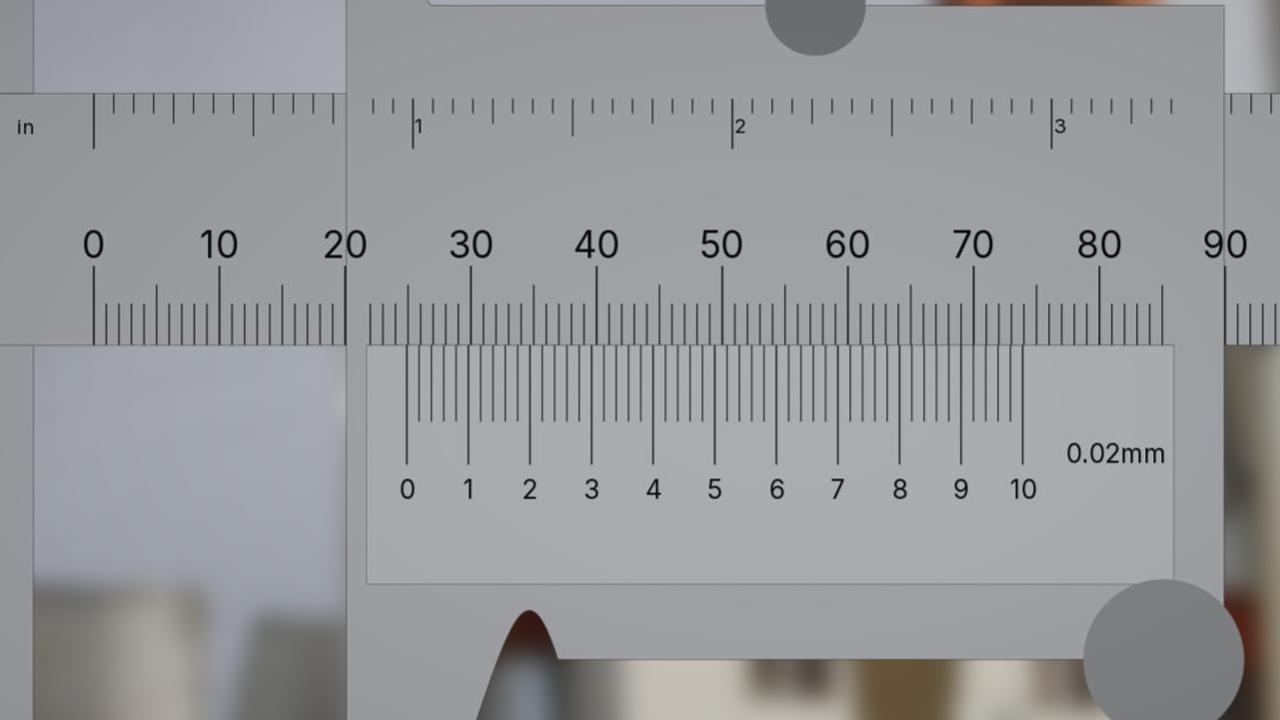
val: 24.9 mm
